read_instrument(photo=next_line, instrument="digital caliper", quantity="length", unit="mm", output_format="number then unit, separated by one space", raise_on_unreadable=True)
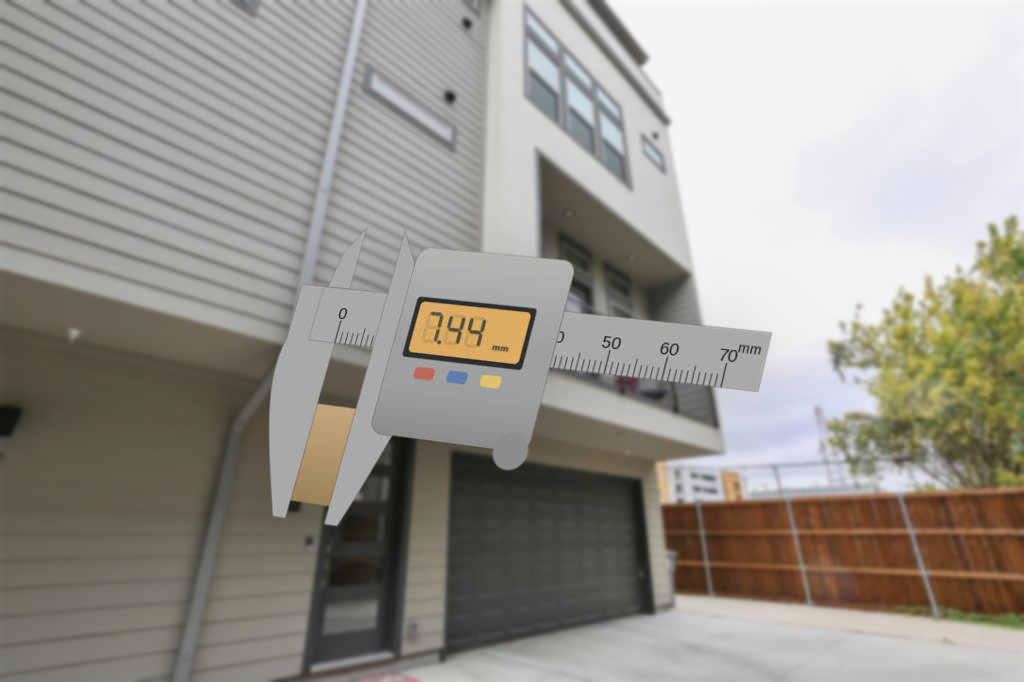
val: 7.44 mm
